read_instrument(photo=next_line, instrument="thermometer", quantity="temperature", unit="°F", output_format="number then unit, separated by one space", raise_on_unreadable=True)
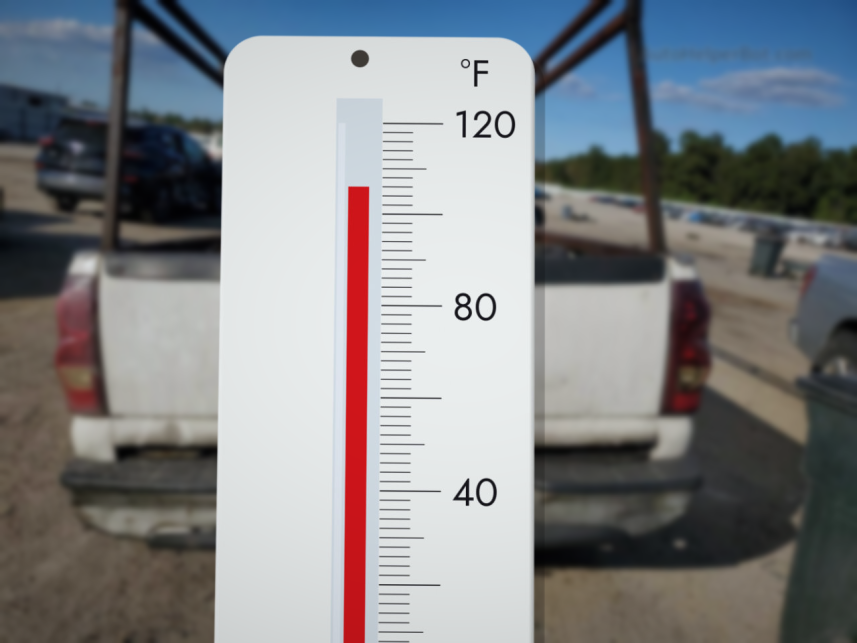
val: 106 °F
